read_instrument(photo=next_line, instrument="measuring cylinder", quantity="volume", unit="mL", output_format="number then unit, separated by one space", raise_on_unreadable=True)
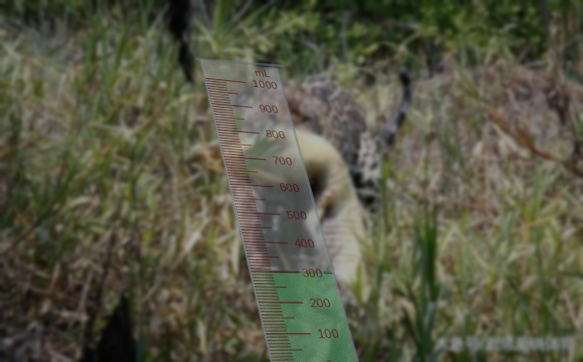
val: 300 mL
